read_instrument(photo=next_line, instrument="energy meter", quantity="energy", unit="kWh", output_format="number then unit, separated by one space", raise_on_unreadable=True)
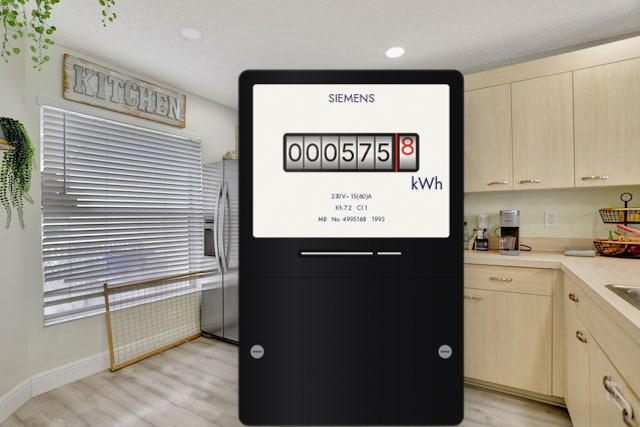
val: 575.8 kWh
